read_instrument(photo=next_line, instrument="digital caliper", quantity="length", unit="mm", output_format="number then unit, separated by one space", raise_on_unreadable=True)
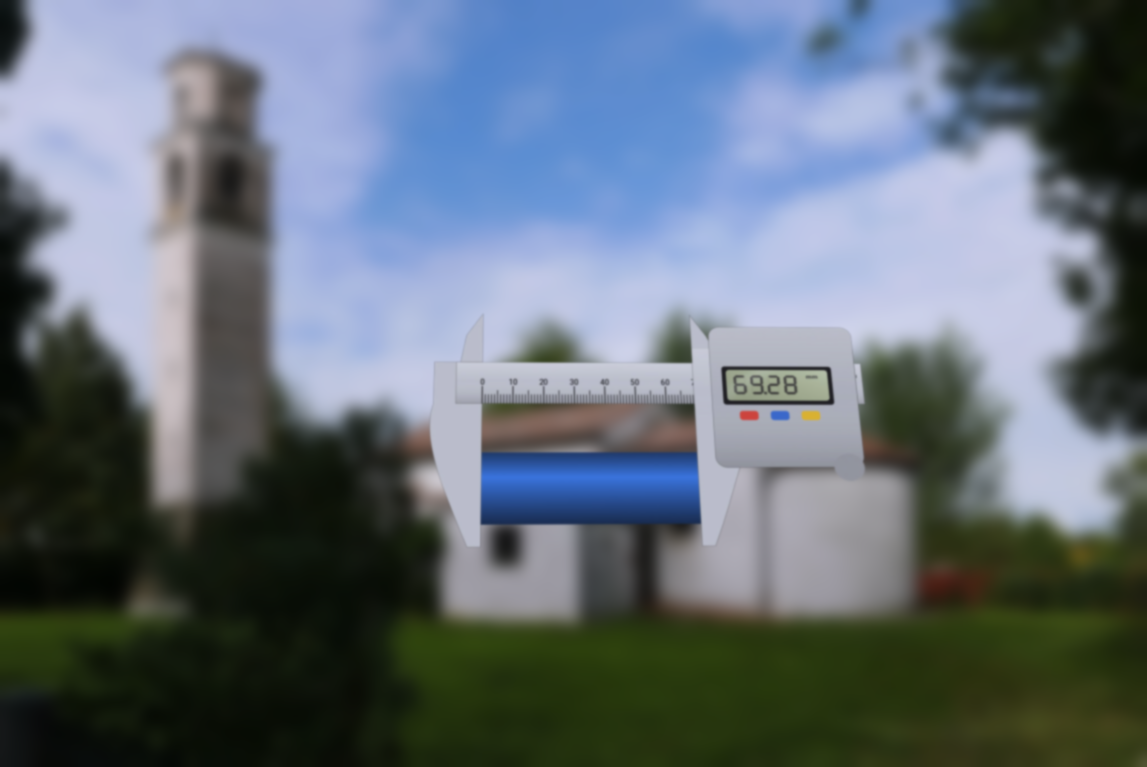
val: 69.28 mm
